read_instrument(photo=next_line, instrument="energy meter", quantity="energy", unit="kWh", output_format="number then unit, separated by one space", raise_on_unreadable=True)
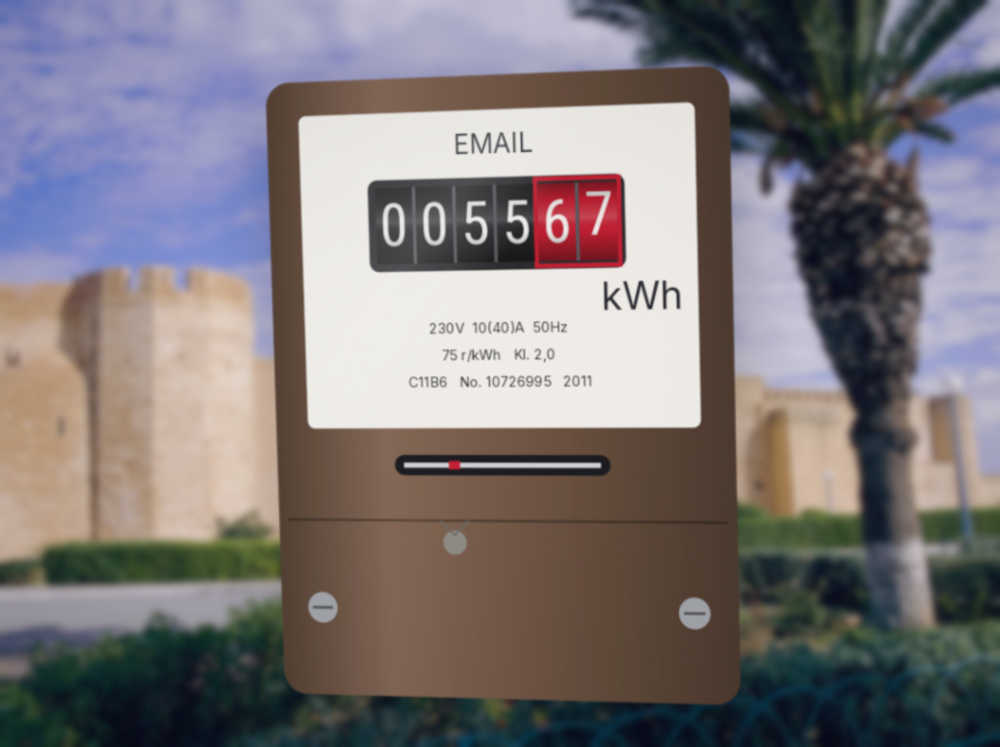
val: 55.67 kWh
